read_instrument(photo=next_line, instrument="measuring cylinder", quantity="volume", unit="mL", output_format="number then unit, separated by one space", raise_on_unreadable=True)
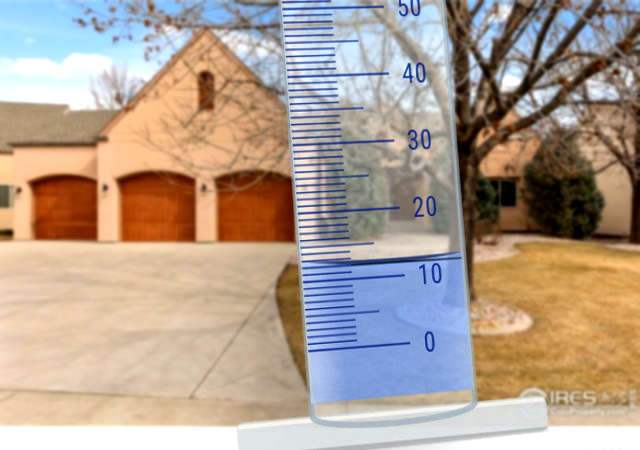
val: 12 mL
